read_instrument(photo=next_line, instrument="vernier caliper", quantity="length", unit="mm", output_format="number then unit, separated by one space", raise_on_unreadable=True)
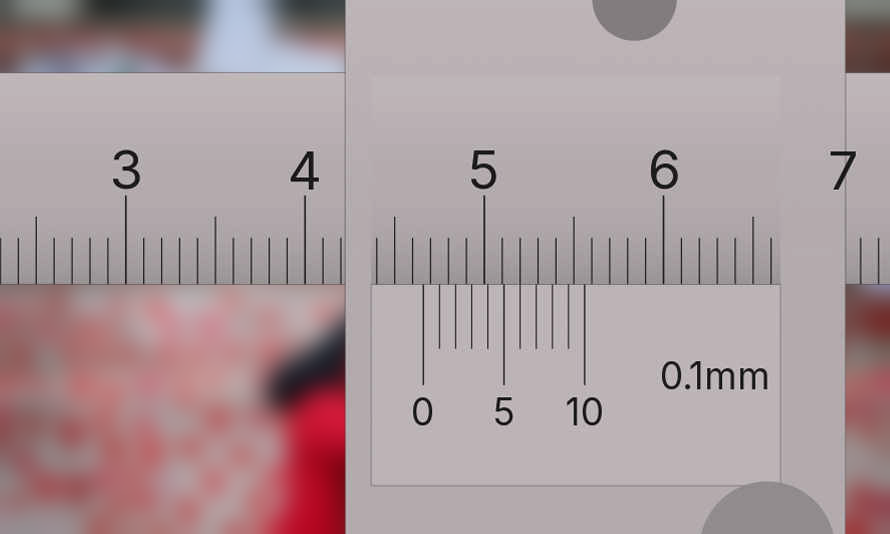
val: 46.6 mm
